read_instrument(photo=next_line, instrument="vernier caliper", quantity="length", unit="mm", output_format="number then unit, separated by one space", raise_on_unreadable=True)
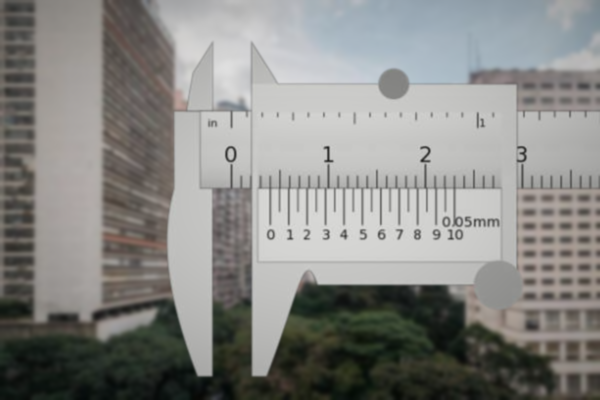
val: 4.0 mm
